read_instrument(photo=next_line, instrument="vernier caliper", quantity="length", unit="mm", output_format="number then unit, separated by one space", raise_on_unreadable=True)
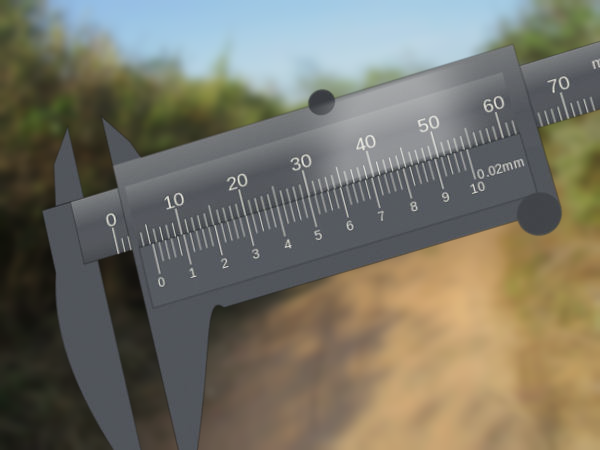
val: 5.4 mm
